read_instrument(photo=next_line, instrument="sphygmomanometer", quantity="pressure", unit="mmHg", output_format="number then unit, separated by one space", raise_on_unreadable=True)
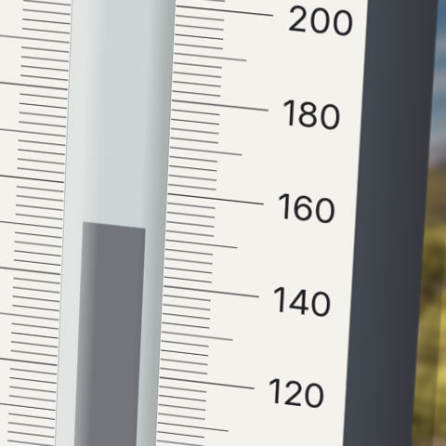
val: 152 mmHg
